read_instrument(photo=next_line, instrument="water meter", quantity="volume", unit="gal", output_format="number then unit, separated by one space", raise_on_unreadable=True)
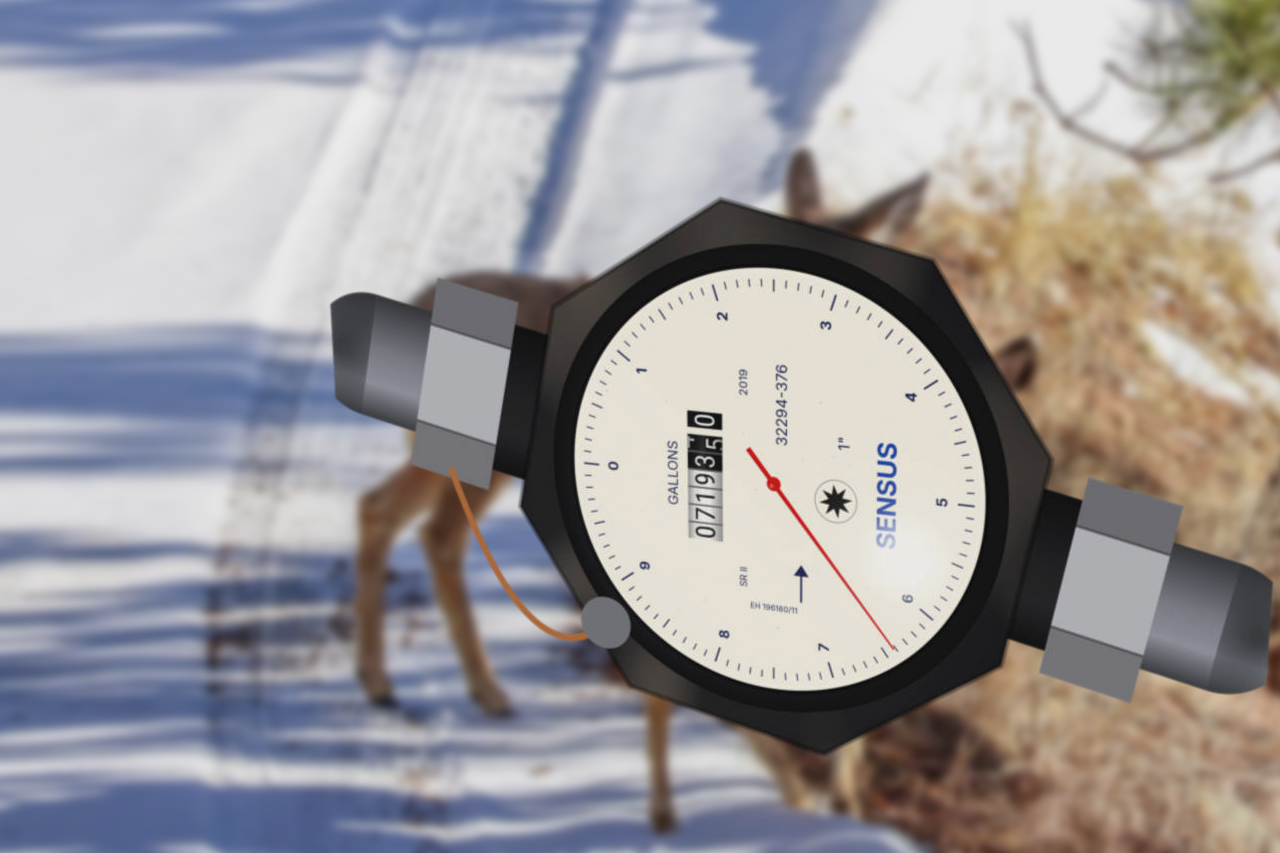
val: 719346.4 gal
